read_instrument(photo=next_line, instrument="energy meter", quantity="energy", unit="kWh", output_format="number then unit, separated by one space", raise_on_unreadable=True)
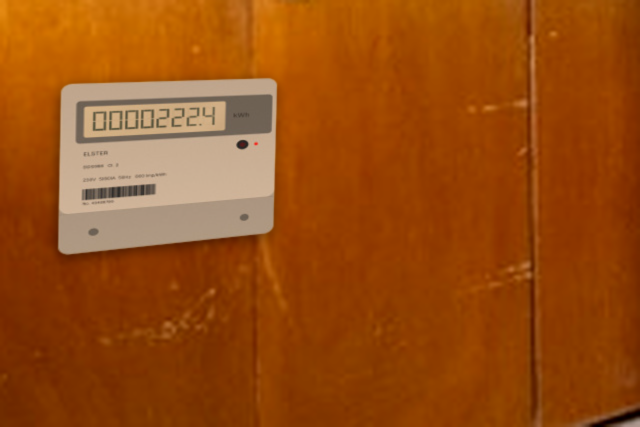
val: 222.4 kWh
